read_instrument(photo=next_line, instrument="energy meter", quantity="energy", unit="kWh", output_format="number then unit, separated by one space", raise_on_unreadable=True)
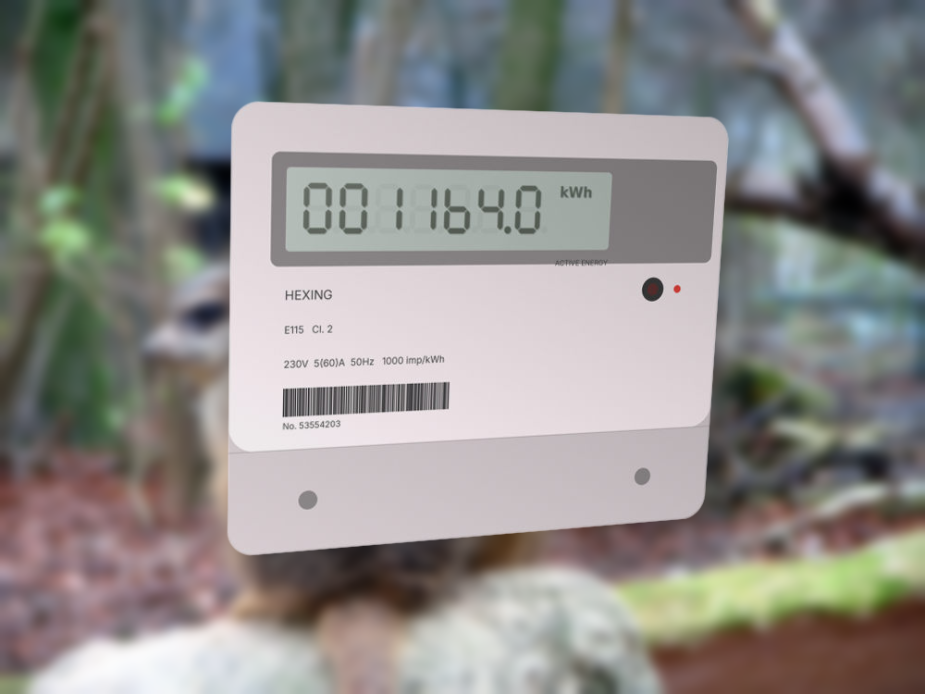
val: 1164.0 kWh
